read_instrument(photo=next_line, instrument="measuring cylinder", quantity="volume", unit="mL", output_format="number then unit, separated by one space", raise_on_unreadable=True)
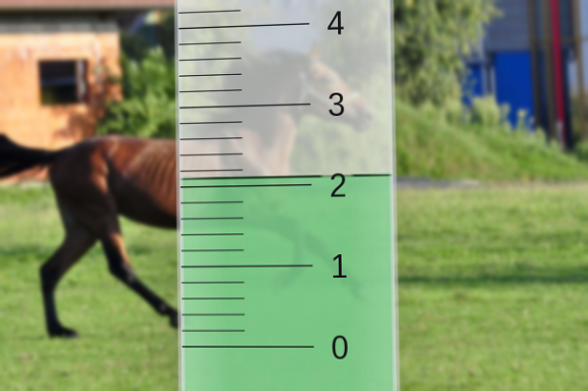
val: 2.1 mL
